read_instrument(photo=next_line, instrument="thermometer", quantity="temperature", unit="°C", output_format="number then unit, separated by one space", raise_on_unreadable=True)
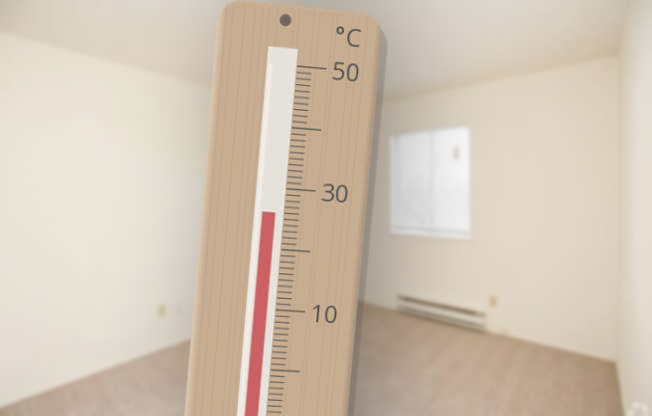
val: 26 °C
